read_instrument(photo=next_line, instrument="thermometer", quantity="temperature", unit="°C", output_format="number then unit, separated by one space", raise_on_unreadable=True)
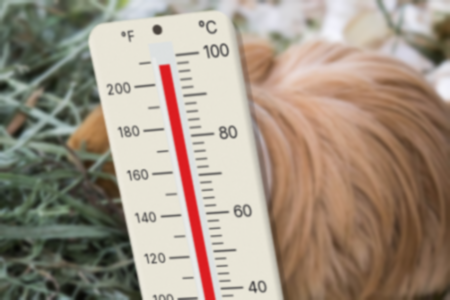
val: 98 °C
